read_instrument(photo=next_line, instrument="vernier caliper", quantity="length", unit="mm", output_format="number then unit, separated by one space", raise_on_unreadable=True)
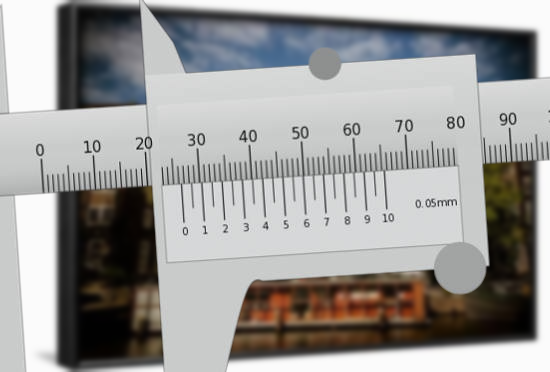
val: 26.5 mm
